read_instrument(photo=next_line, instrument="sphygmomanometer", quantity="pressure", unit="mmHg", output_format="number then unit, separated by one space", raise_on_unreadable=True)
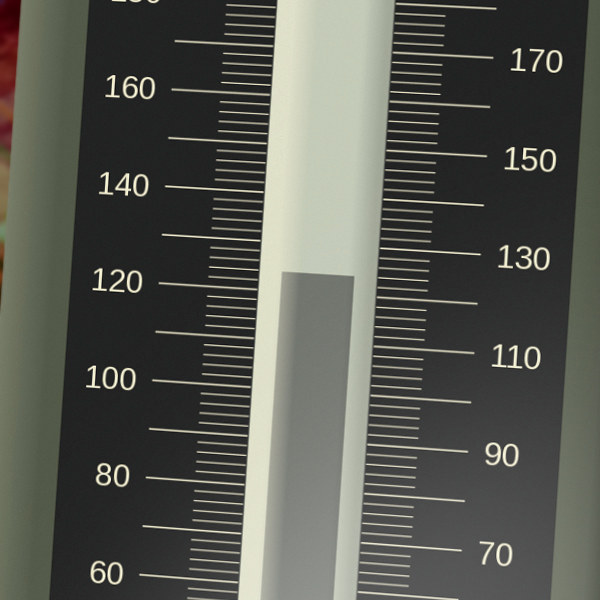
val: 124 mmHg
